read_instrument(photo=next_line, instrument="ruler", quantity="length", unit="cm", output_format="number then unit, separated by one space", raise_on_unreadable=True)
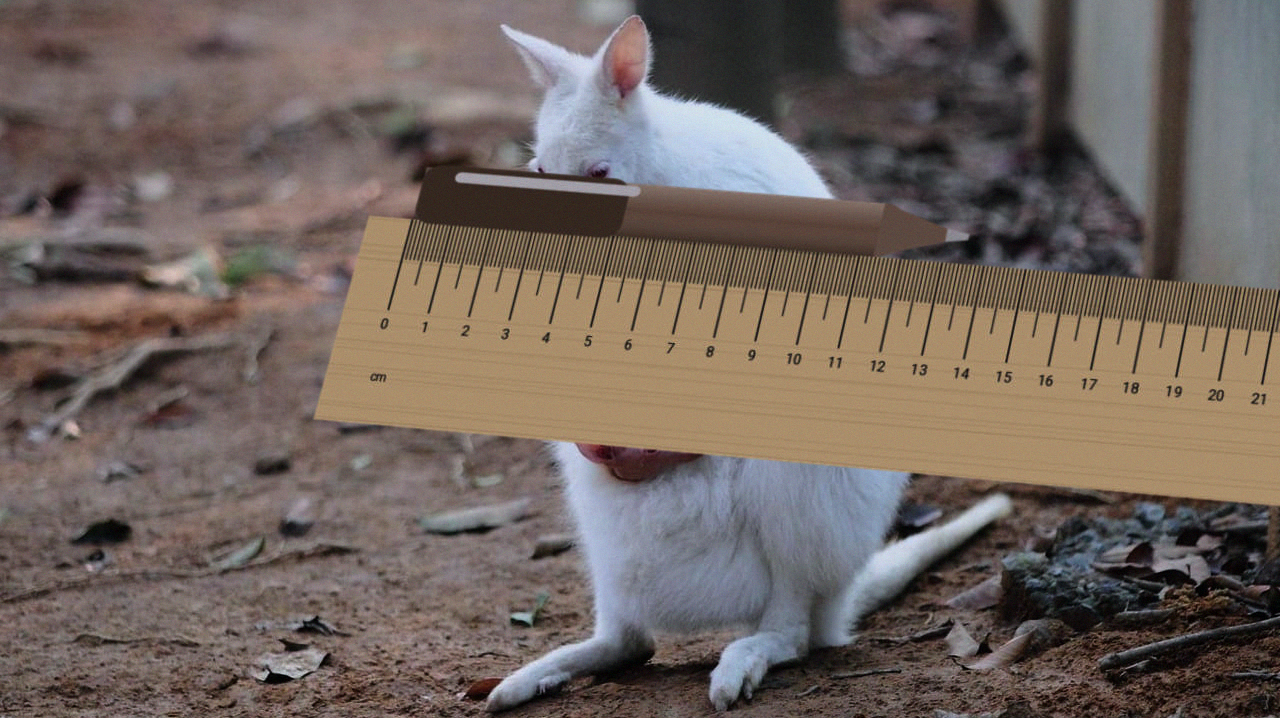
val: 13.5 cm
